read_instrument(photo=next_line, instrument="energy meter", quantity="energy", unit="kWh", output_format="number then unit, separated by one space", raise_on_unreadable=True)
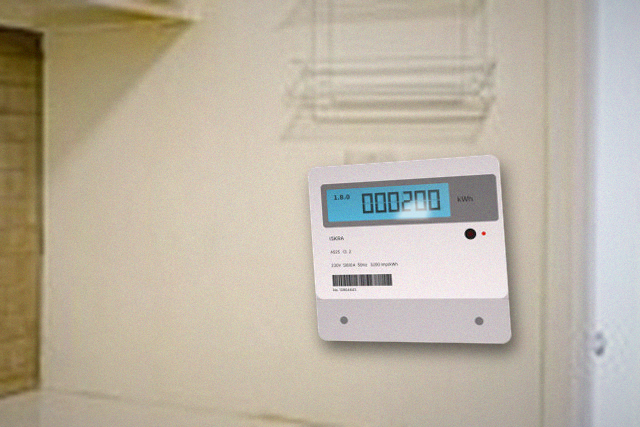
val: 200 kWh
